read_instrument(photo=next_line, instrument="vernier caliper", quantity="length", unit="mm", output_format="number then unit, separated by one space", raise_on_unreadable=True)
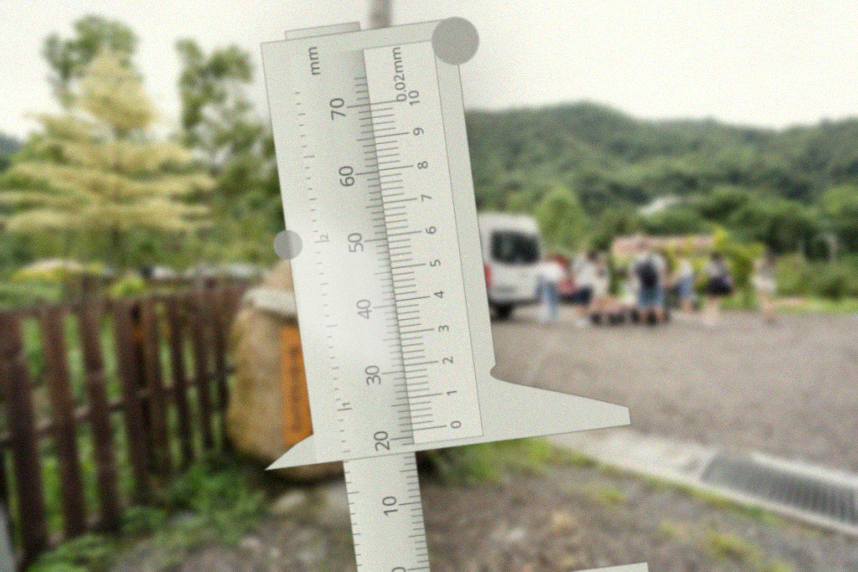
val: 21.0 mm
